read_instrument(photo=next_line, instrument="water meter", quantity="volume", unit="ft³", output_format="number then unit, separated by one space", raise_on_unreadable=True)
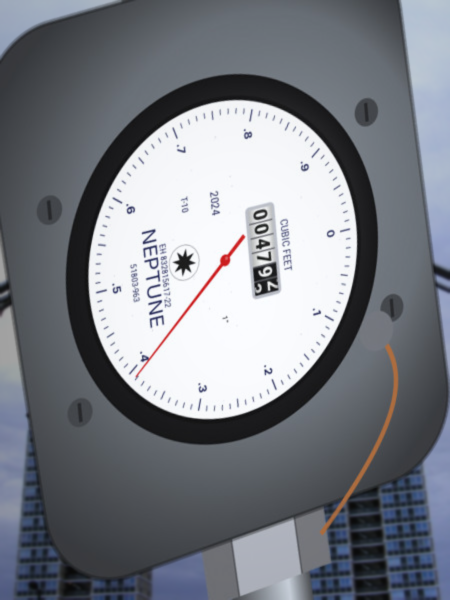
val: 4792.39 ft³
